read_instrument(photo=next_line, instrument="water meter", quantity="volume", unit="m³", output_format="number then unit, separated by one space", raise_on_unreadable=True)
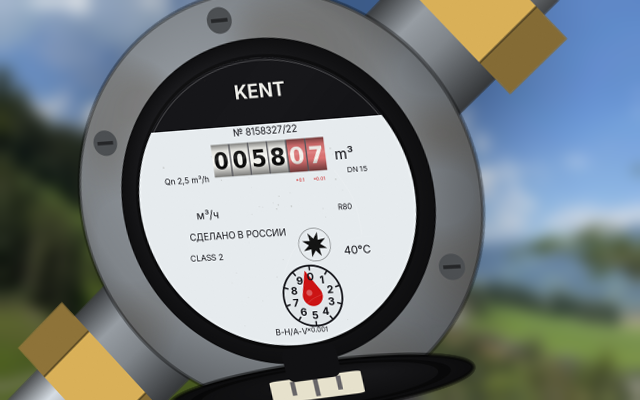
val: 58.069 m³
